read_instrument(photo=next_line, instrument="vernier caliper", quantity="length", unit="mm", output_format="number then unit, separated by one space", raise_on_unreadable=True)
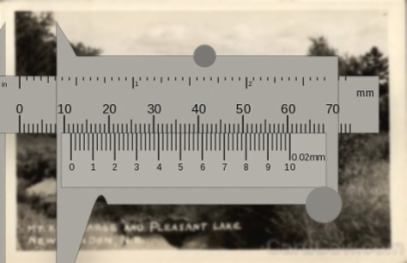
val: 11.5 mm
